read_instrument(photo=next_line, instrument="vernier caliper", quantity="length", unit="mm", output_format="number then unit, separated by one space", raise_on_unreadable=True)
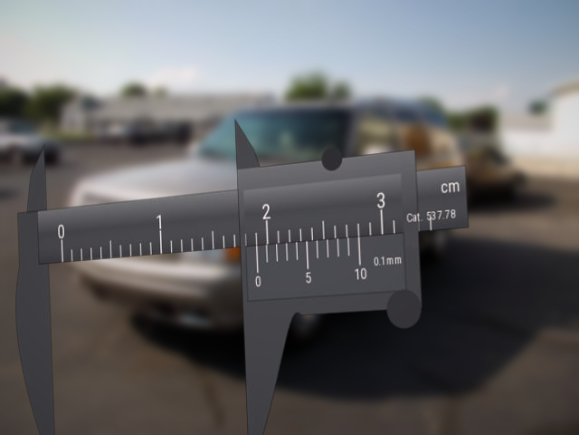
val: 19.0 mm
